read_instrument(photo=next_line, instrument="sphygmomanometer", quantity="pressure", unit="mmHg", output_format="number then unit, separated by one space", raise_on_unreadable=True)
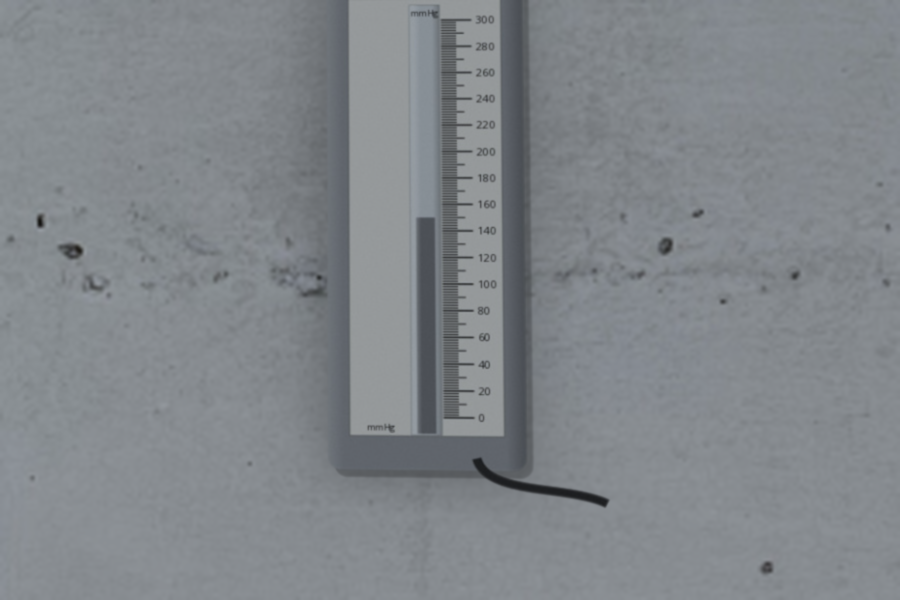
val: 150 mmHg
